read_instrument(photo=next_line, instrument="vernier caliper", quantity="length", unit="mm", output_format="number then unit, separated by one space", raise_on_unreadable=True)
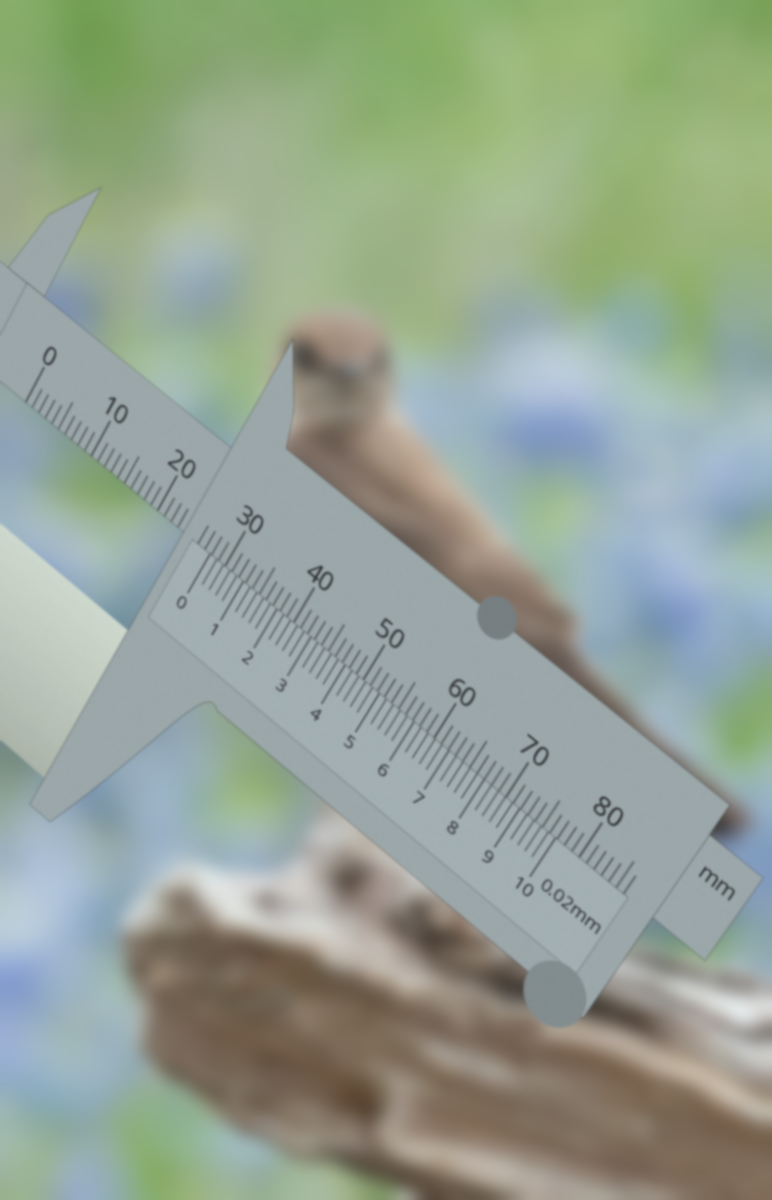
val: 27.8 mm
